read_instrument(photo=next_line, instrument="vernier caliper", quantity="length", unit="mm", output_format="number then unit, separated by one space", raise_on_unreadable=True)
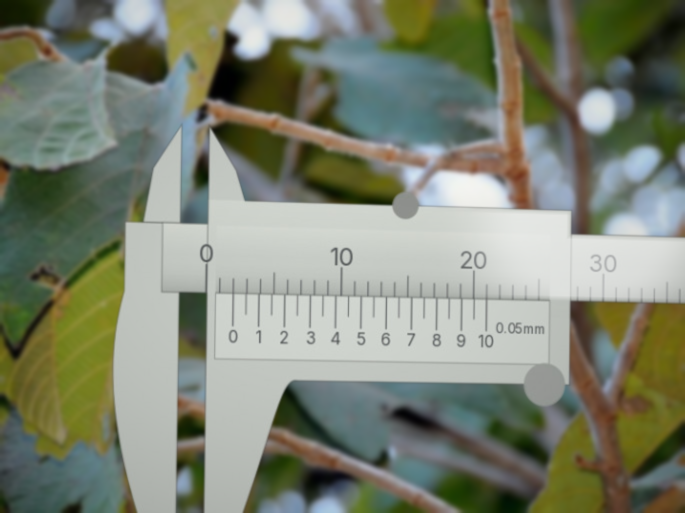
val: 2.0 mm
